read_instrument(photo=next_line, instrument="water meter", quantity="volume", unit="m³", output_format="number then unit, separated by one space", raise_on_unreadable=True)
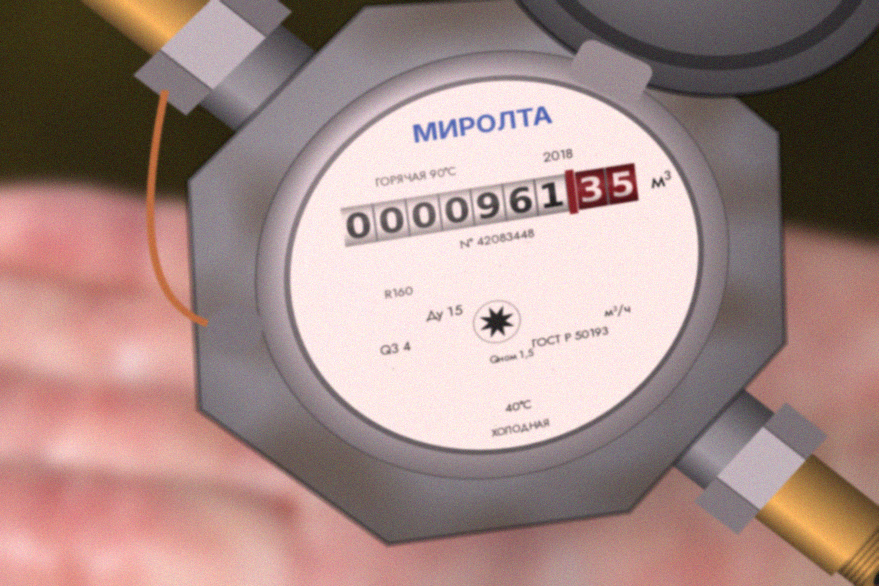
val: 961.35 m³
